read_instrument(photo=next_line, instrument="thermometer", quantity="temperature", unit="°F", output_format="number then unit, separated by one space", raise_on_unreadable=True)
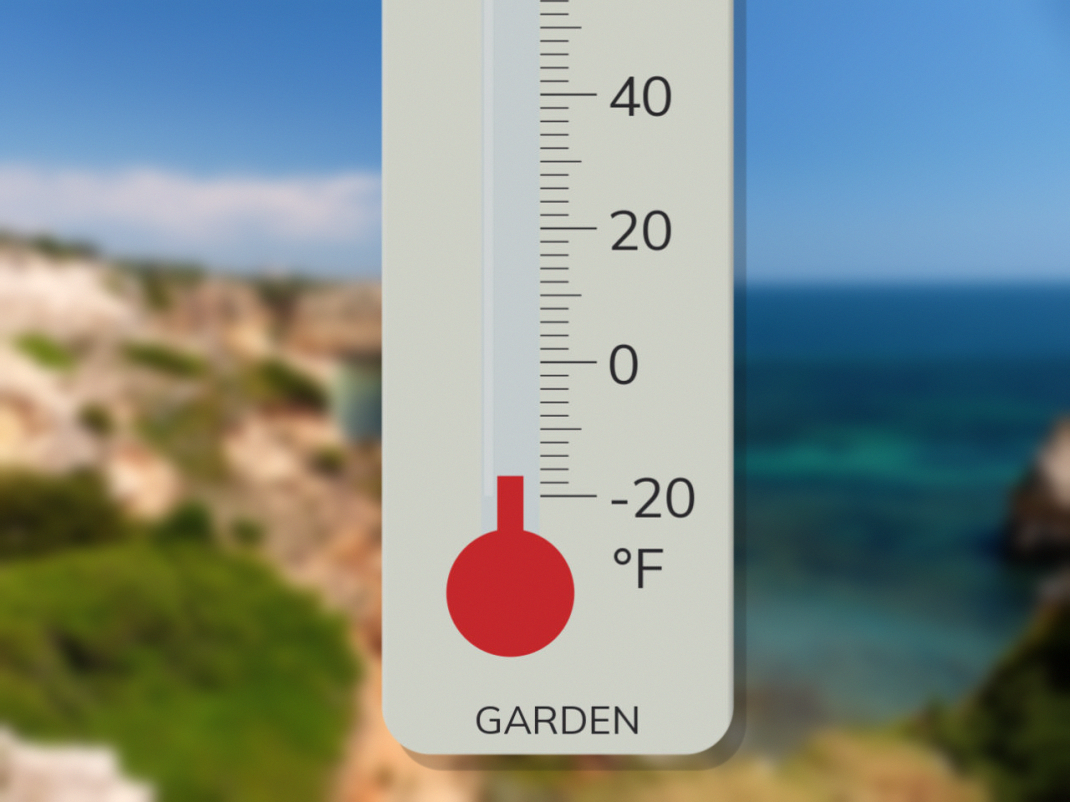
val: -17 °F
